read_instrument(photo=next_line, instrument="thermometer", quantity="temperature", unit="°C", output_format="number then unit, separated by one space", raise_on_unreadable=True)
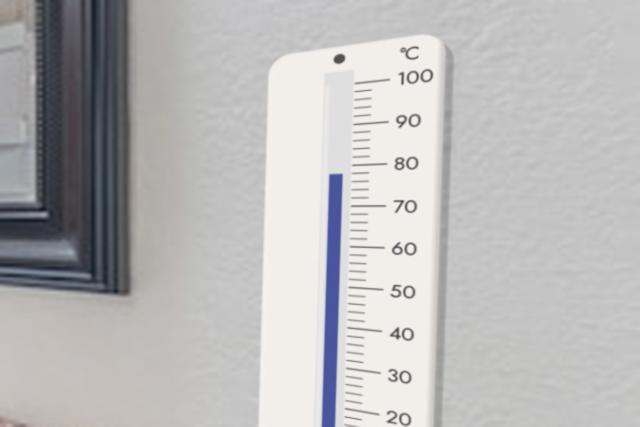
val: 78 °C
